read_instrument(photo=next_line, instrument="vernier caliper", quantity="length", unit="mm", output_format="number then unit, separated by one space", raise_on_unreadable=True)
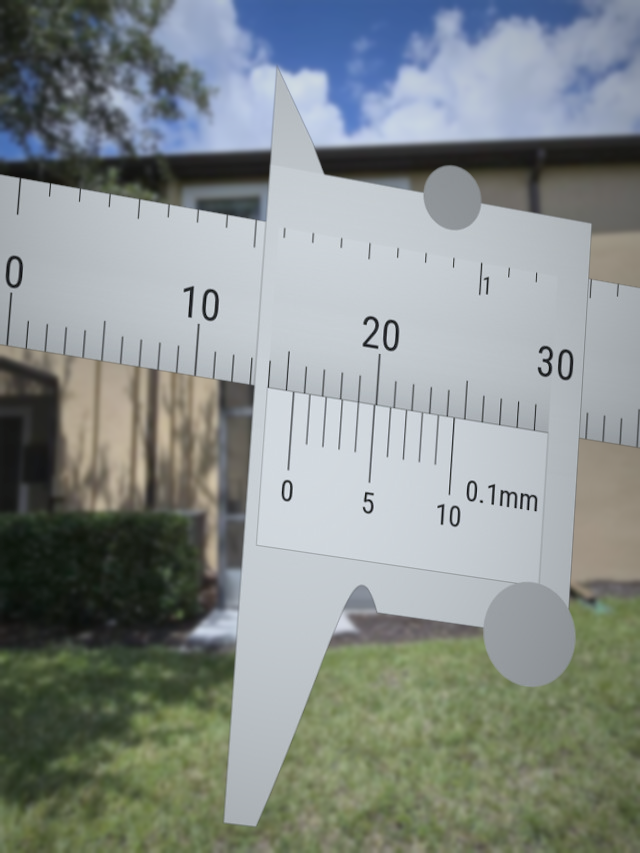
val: 15.4 mm
